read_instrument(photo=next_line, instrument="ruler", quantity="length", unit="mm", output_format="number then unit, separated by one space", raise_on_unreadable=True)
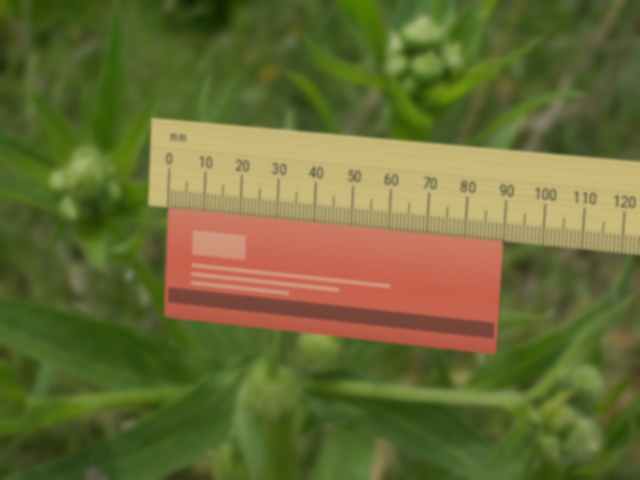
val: 90 mm
